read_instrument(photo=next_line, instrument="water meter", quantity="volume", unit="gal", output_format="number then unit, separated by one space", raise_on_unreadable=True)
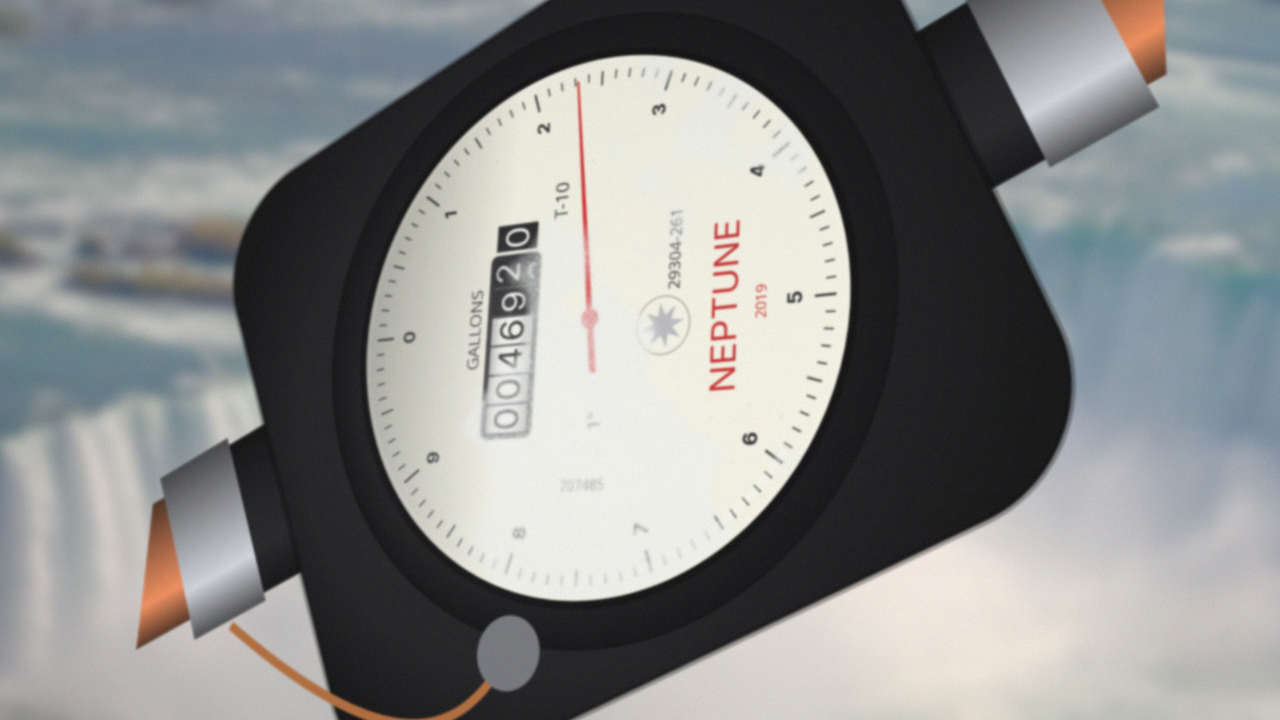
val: 46922.3 gal
